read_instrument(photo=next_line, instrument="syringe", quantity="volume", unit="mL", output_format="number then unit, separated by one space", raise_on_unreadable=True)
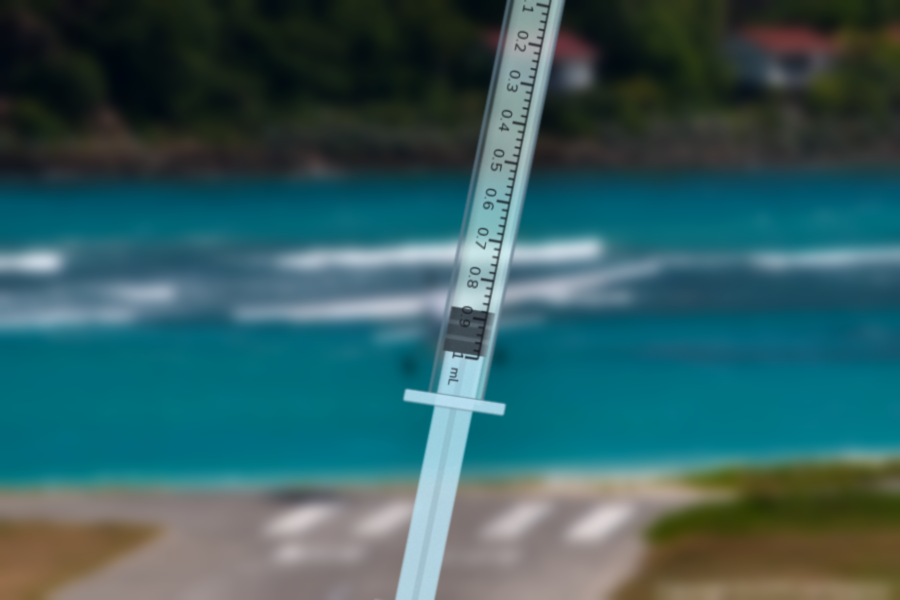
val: 0.88 mL
